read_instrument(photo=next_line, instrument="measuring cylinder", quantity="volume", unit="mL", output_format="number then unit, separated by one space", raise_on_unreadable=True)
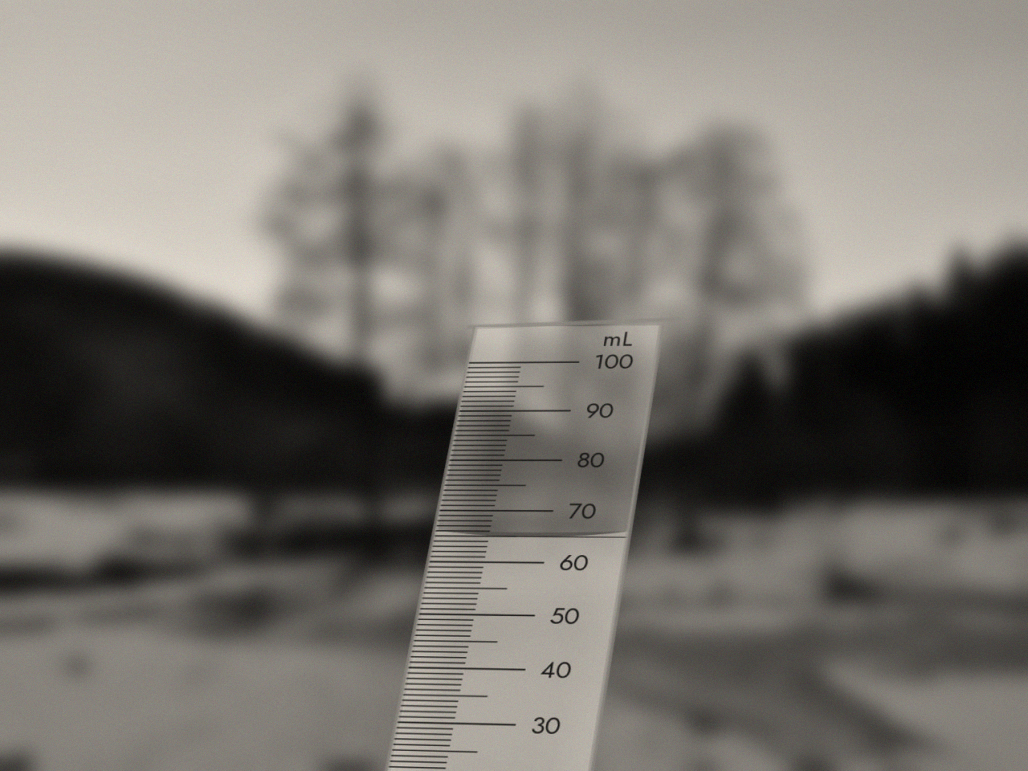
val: 65 mL
